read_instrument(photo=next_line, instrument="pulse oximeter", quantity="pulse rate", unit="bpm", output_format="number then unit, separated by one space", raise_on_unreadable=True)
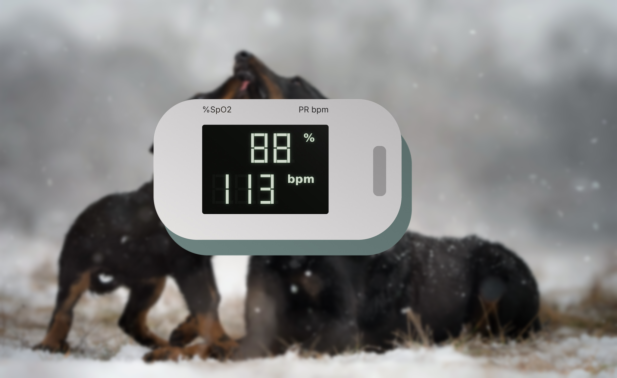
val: 113 bpm
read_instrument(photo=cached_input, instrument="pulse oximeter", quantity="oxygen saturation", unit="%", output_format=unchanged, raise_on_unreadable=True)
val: 88 %
